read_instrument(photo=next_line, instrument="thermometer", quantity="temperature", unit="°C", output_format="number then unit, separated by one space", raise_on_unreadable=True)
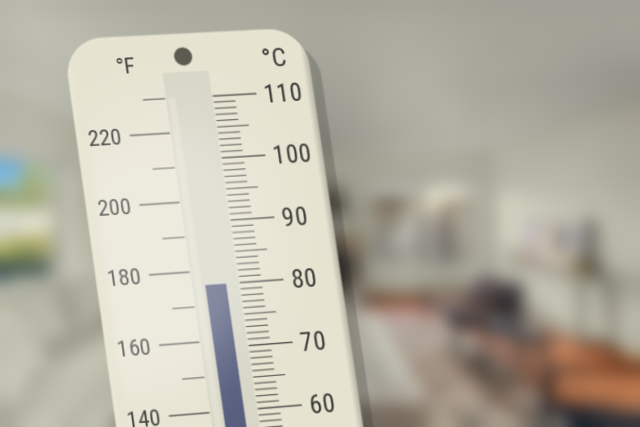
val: 80 °C
